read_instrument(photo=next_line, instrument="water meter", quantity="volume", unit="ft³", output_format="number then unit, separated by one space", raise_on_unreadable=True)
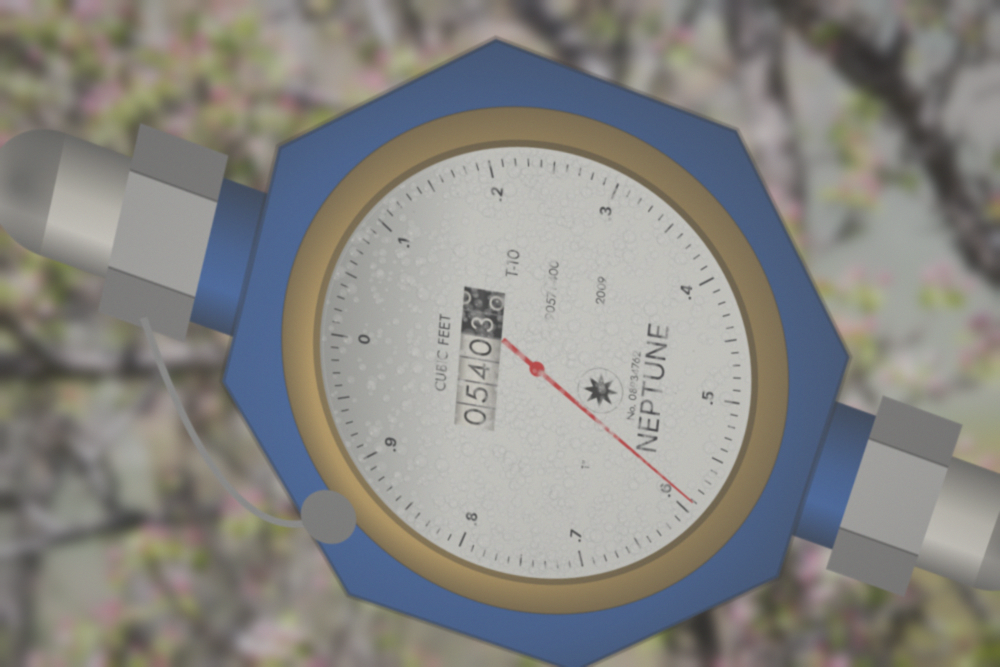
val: 54038.59 ft³
